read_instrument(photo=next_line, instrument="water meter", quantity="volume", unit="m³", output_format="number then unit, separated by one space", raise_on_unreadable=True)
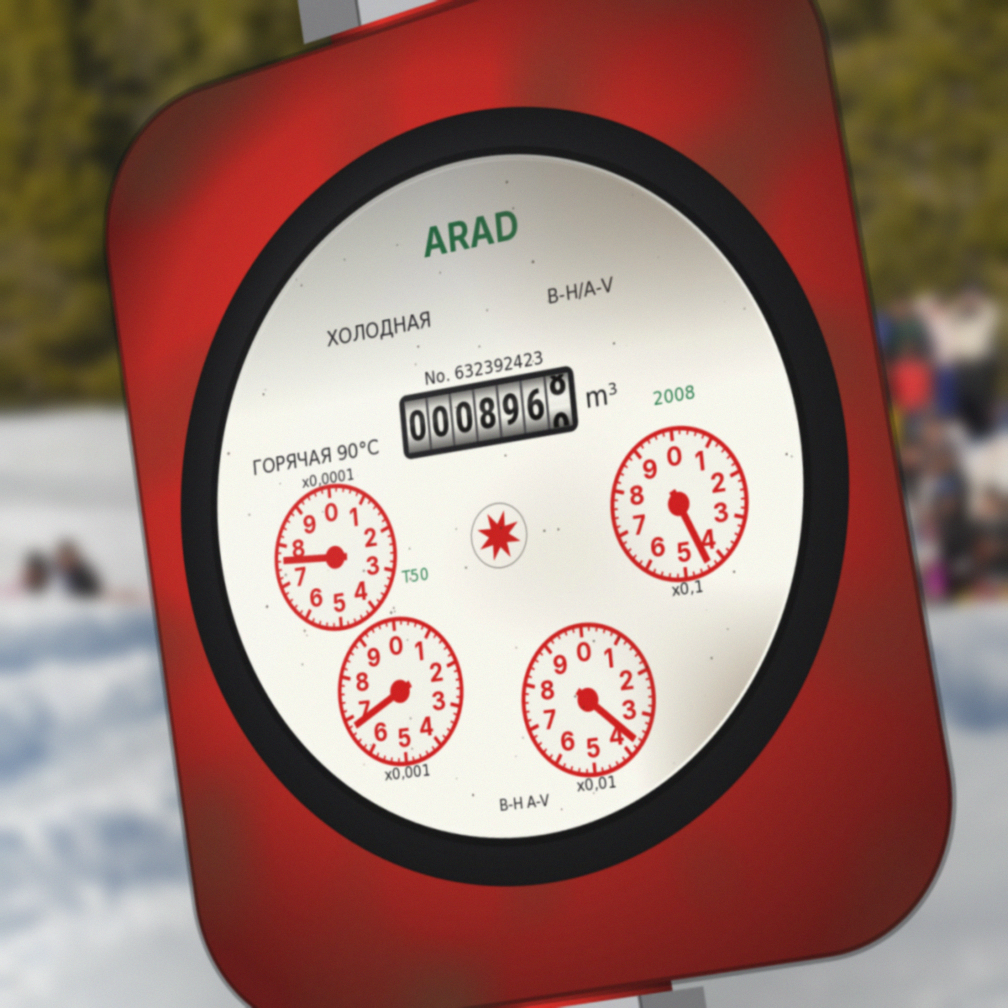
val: 8968.4367 m³
